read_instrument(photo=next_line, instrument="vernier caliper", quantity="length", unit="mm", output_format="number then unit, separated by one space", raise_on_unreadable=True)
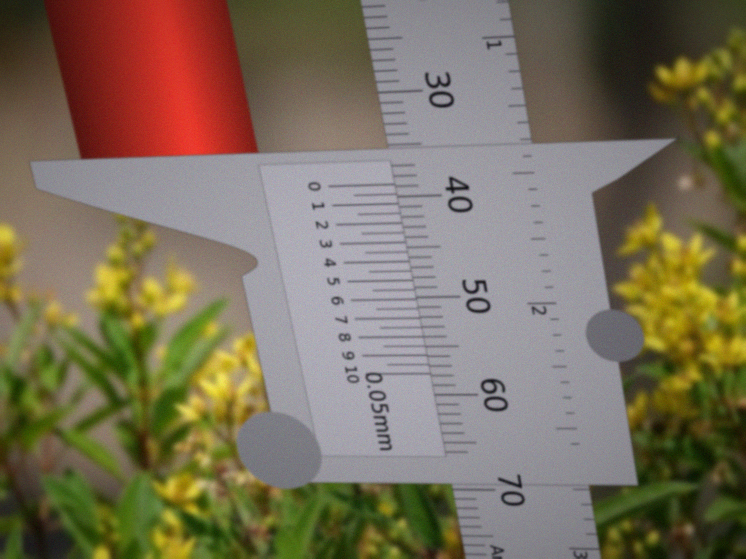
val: 38.8 mm
